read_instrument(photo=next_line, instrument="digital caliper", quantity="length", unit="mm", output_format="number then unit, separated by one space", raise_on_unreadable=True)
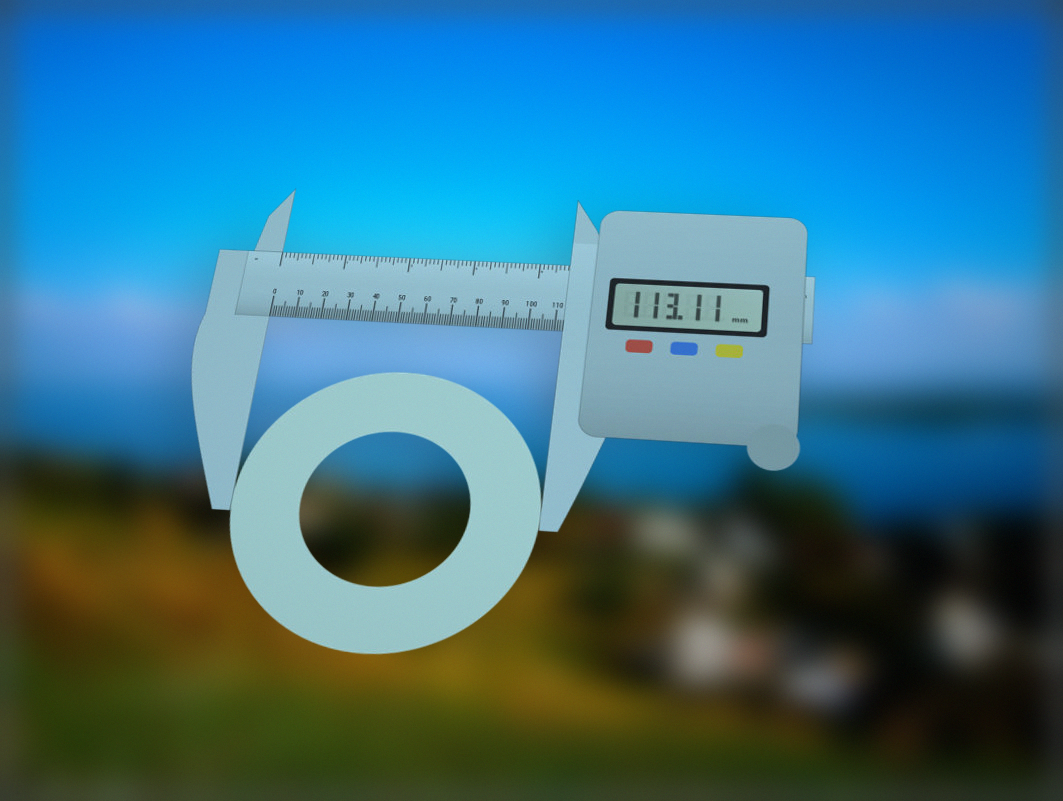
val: 113.11 mm
